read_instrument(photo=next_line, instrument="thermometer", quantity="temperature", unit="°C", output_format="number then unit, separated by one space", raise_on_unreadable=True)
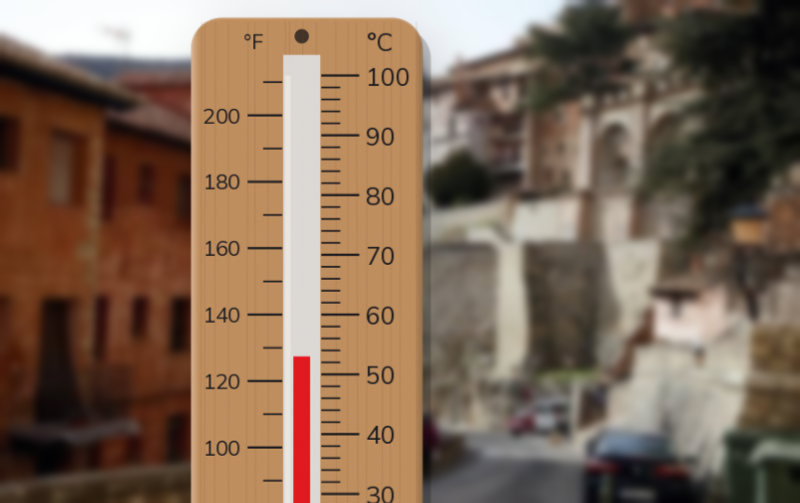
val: 53 °C
